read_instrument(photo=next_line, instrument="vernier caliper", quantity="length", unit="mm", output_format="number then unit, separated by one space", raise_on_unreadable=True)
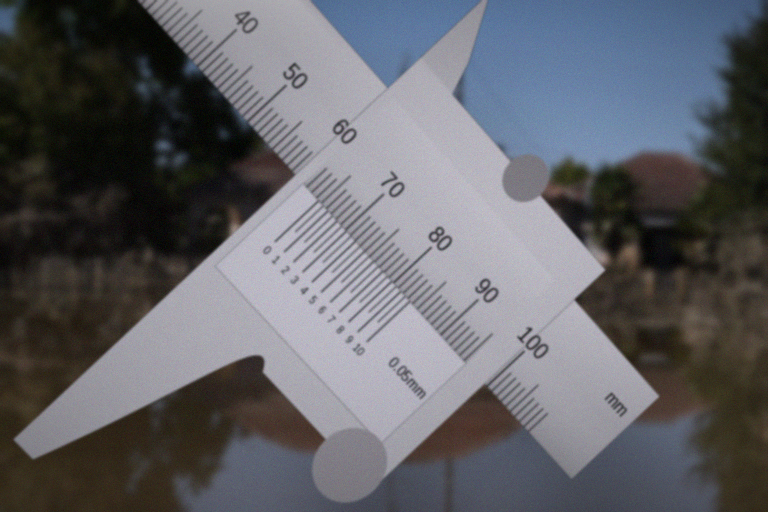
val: 64.5 mm
